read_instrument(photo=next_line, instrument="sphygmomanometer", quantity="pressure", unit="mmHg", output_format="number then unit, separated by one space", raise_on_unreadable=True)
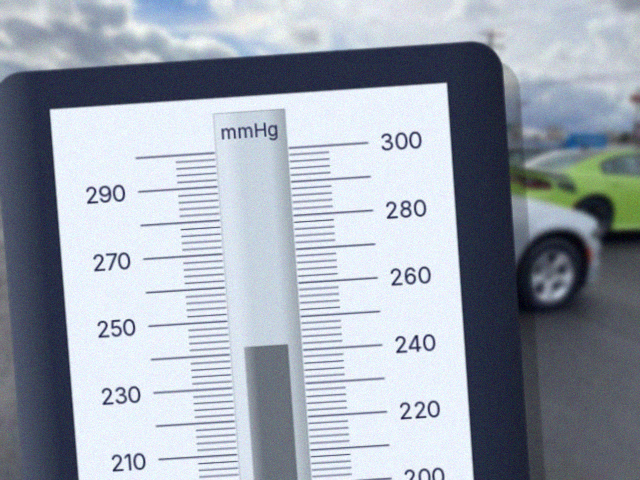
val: 242 mmHg
